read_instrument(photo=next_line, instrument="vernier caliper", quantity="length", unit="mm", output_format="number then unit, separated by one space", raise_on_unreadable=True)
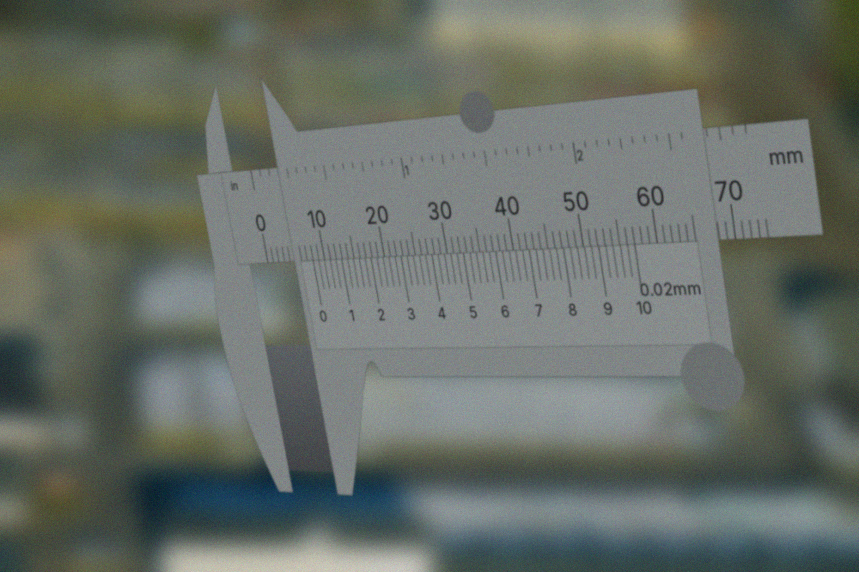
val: 8.0 mm
